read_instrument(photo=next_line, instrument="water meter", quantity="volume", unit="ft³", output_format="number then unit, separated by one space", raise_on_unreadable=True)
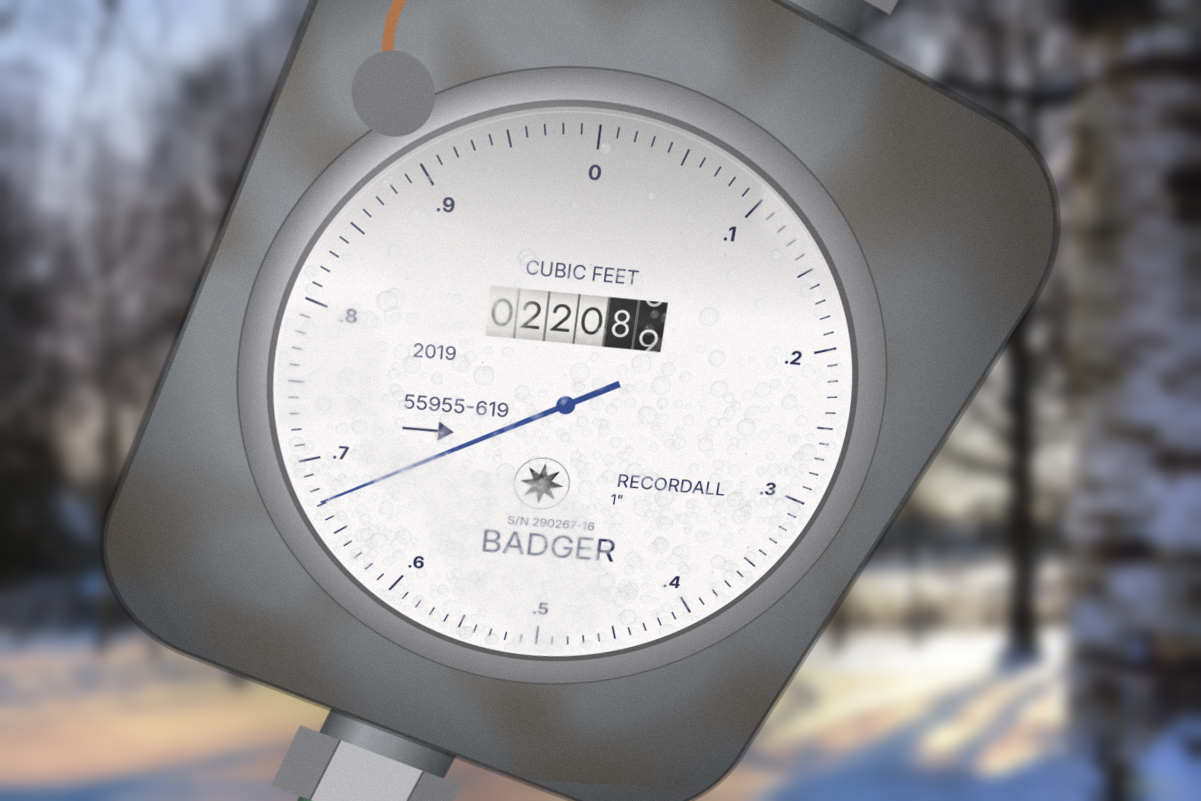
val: 22088.67 ft³
